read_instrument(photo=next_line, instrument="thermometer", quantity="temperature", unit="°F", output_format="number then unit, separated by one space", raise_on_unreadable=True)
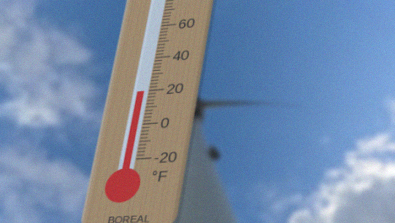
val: 20 °F
